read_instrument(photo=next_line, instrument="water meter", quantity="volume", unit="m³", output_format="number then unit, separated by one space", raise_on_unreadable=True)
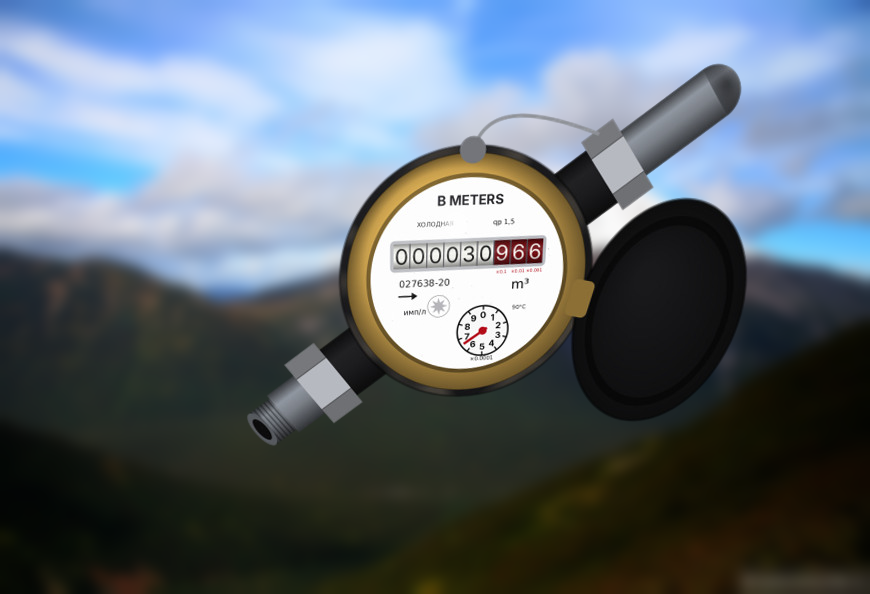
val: 30.9666 m³
